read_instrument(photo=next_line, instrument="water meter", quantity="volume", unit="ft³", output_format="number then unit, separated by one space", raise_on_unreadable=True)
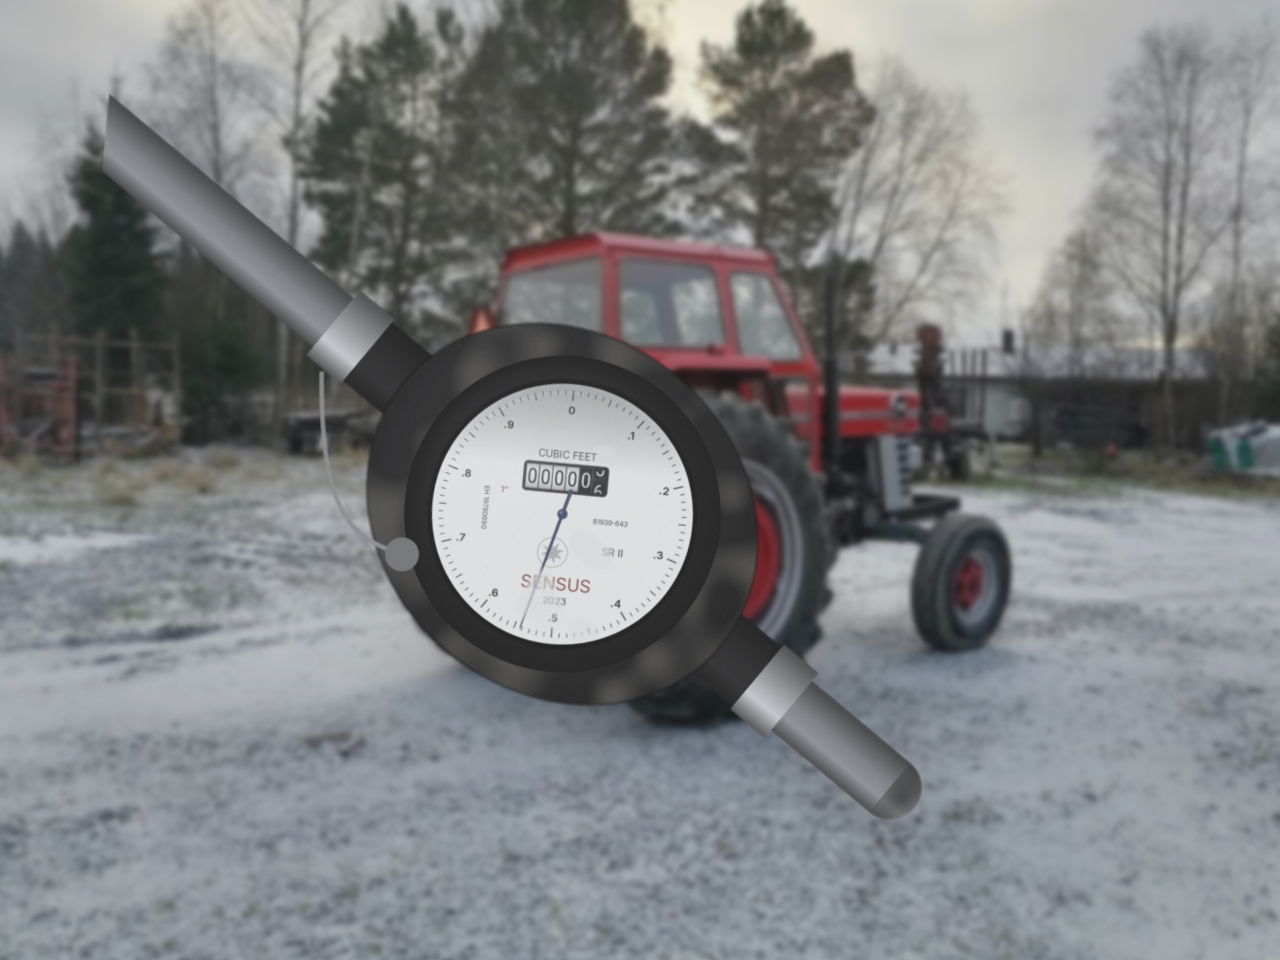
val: 5.54 ft³
